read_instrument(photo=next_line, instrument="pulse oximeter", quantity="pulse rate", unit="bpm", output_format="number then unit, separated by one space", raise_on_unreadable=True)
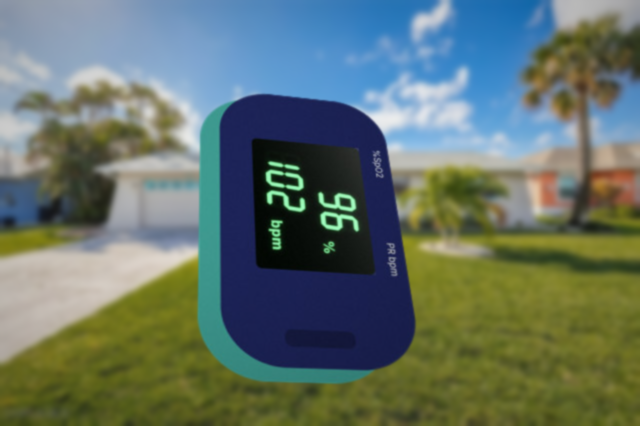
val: 102 bpm
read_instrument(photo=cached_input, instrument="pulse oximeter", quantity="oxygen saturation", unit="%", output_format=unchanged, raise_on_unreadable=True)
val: 96 %
